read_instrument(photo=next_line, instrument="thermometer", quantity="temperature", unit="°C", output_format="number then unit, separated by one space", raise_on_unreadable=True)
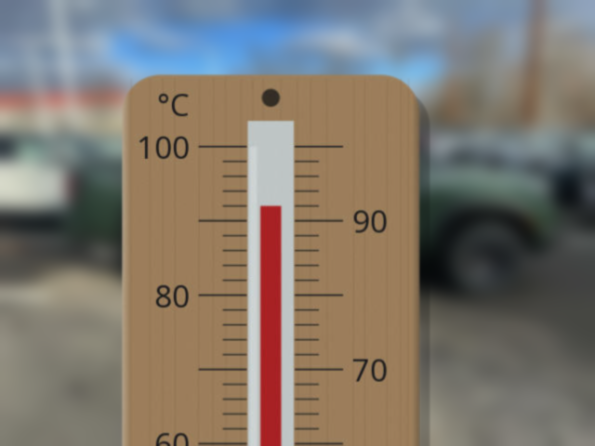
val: 92 °C
